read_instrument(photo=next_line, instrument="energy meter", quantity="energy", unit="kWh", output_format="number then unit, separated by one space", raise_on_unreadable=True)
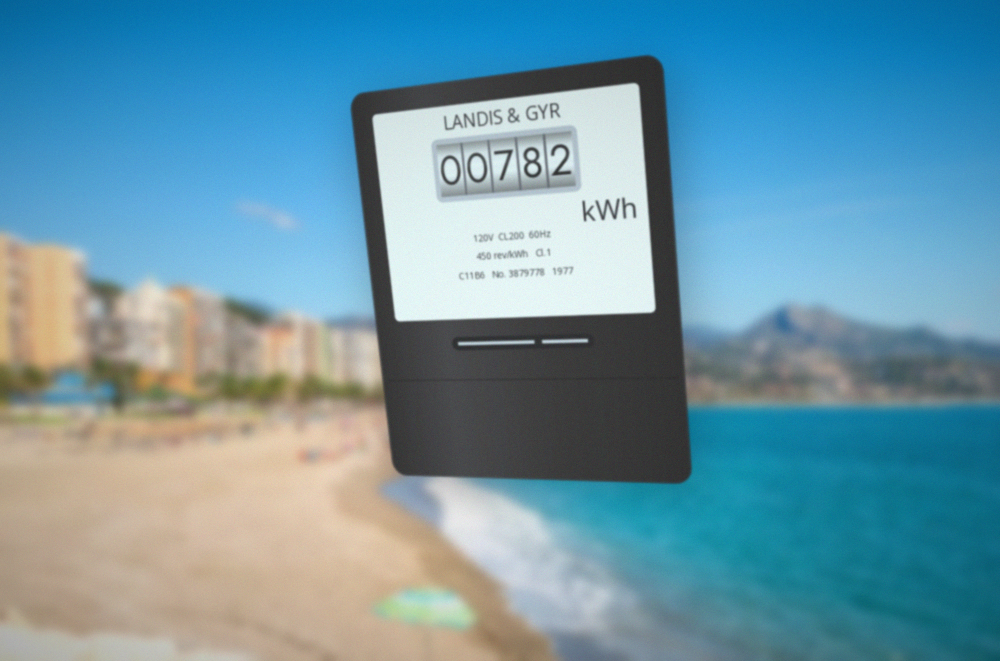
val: 782 kWh
